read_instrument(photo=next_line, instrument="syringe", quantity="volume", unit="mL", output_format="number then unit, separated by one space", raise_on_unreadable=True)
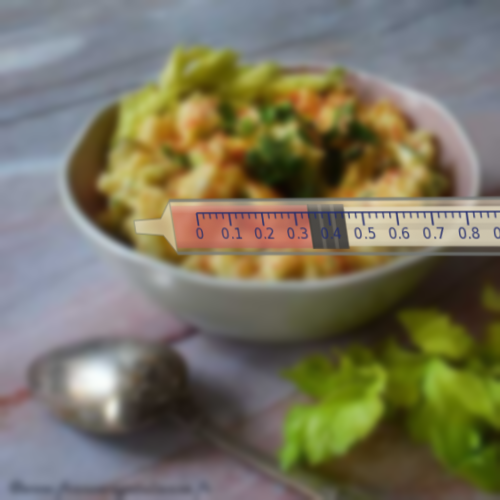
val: 0.34 mL
